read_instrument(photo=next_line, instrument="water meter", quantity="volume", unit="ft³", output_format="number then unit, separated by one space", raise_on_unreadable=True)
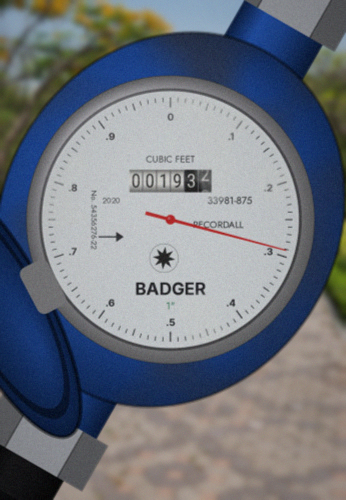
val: 1932.29 ft³
